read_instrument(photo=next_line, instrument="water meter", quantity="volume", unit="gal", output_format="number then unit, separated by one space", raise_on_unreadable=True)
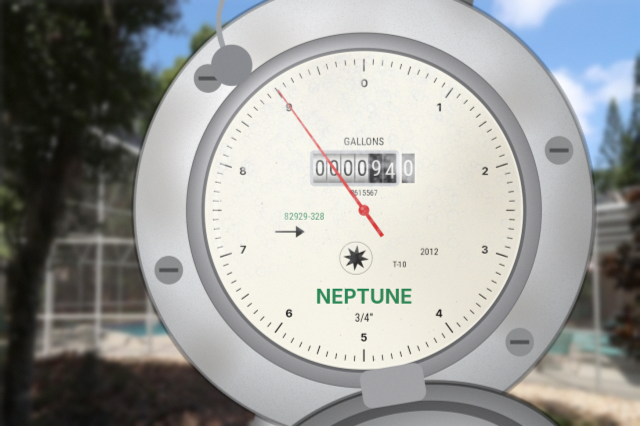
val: 939.0 gal
